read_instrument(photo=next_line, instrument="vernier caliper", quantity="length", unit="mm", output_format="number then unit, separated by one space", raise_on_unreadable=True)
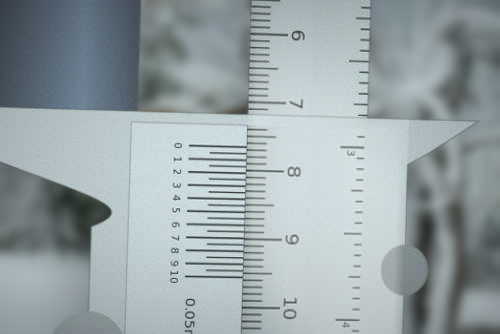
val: 76.6 mm
